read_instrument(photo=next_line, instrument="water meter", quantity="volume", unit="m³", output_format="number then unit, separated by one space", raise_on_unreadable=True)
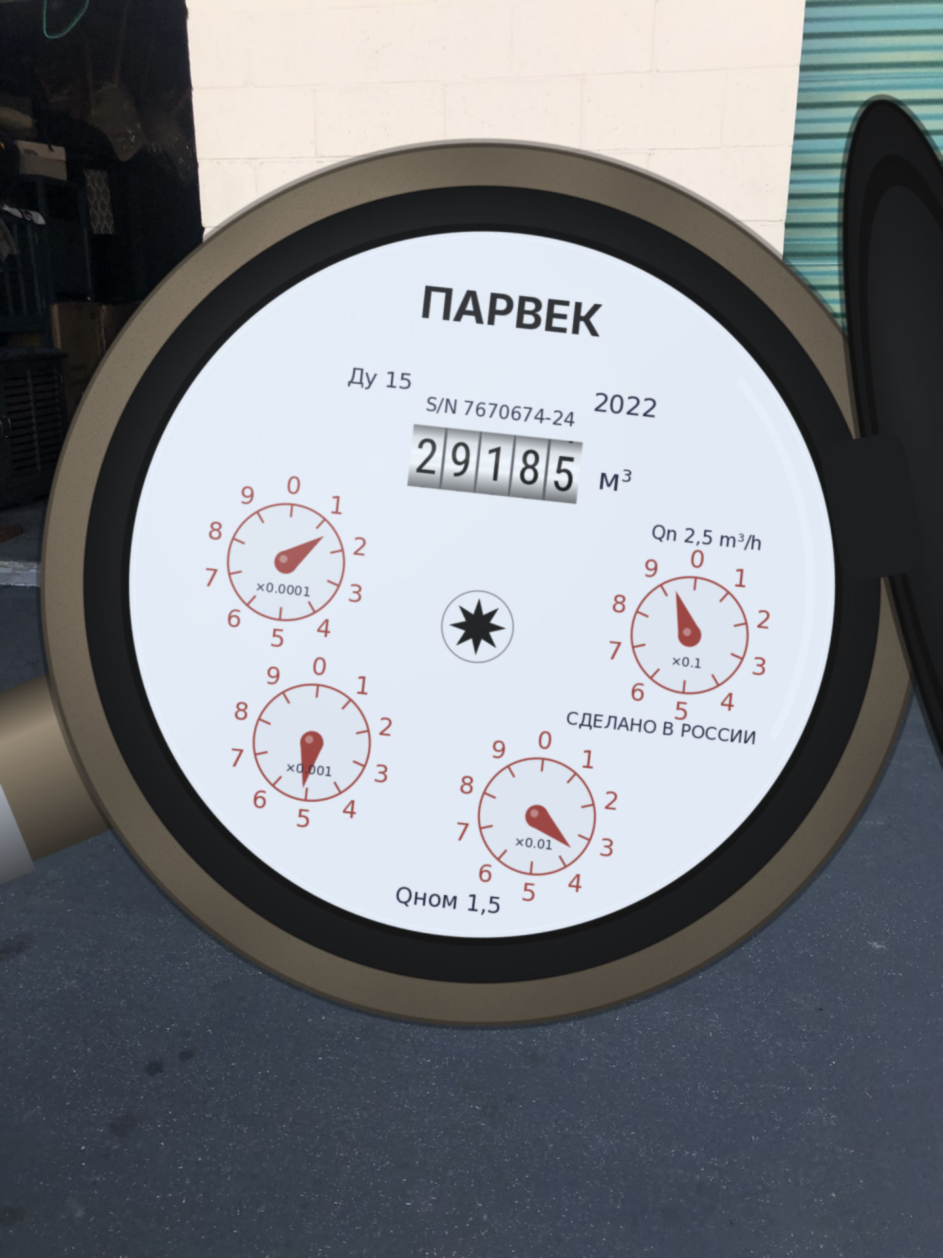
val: 29184.9351 m³
